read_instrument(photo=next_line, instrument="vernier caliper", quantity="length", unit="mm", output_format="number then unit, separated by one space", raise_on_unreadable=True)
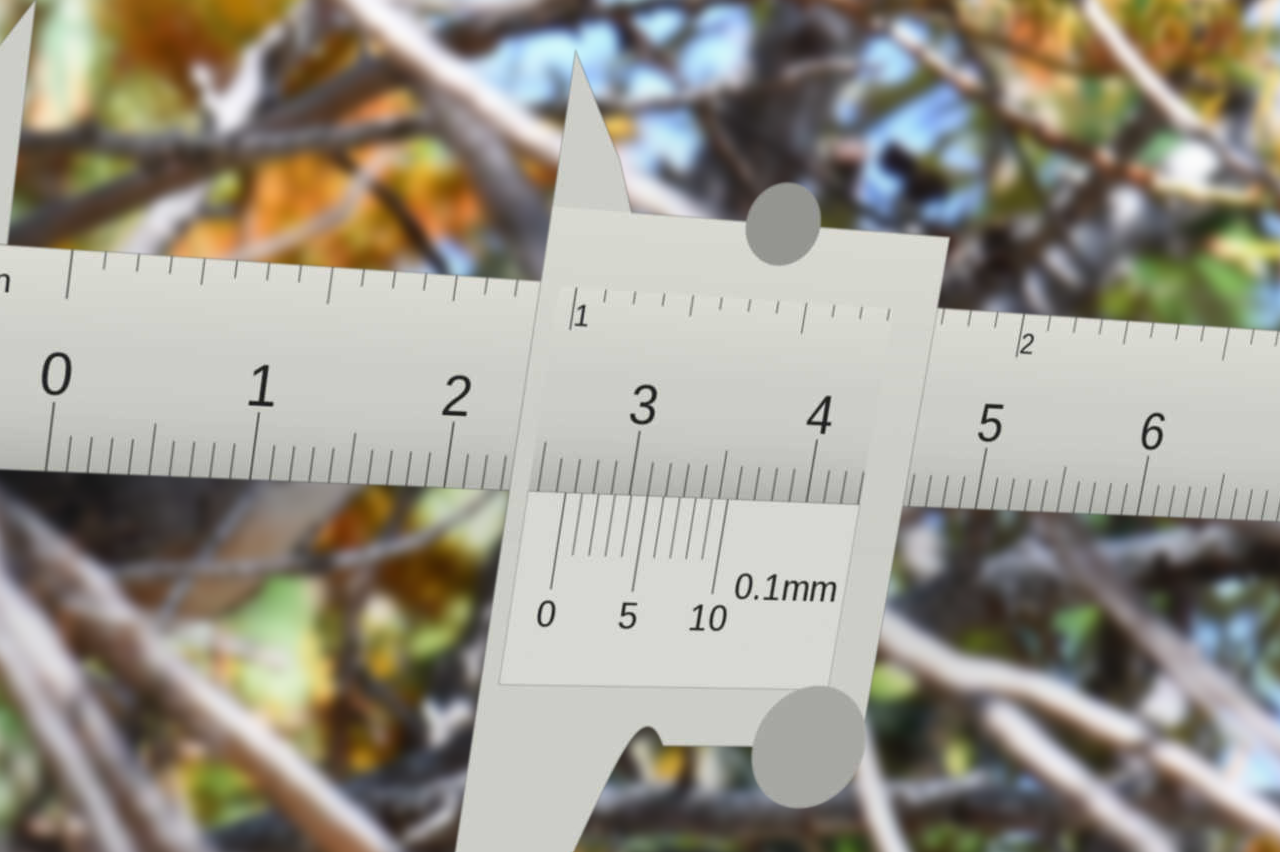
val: 26.5 mm
